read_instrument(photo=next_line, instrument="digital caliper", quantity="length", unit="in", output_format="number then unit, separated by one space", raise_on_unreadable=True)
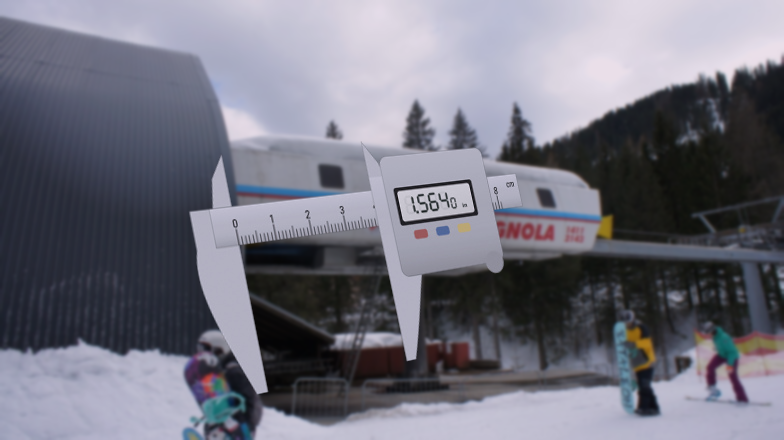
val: 1.5640 in
